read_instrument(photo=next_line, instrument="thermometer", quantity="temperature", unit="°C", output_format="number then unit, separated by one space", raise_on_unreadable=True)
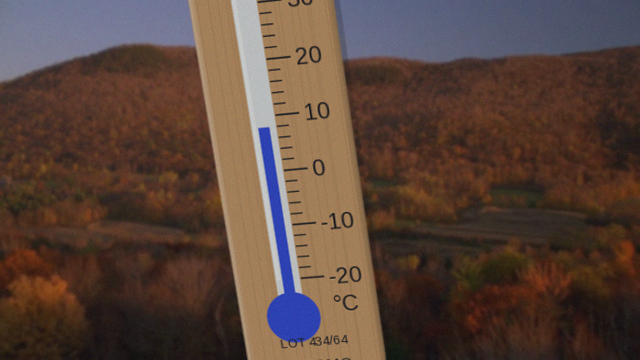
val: 8 °C
